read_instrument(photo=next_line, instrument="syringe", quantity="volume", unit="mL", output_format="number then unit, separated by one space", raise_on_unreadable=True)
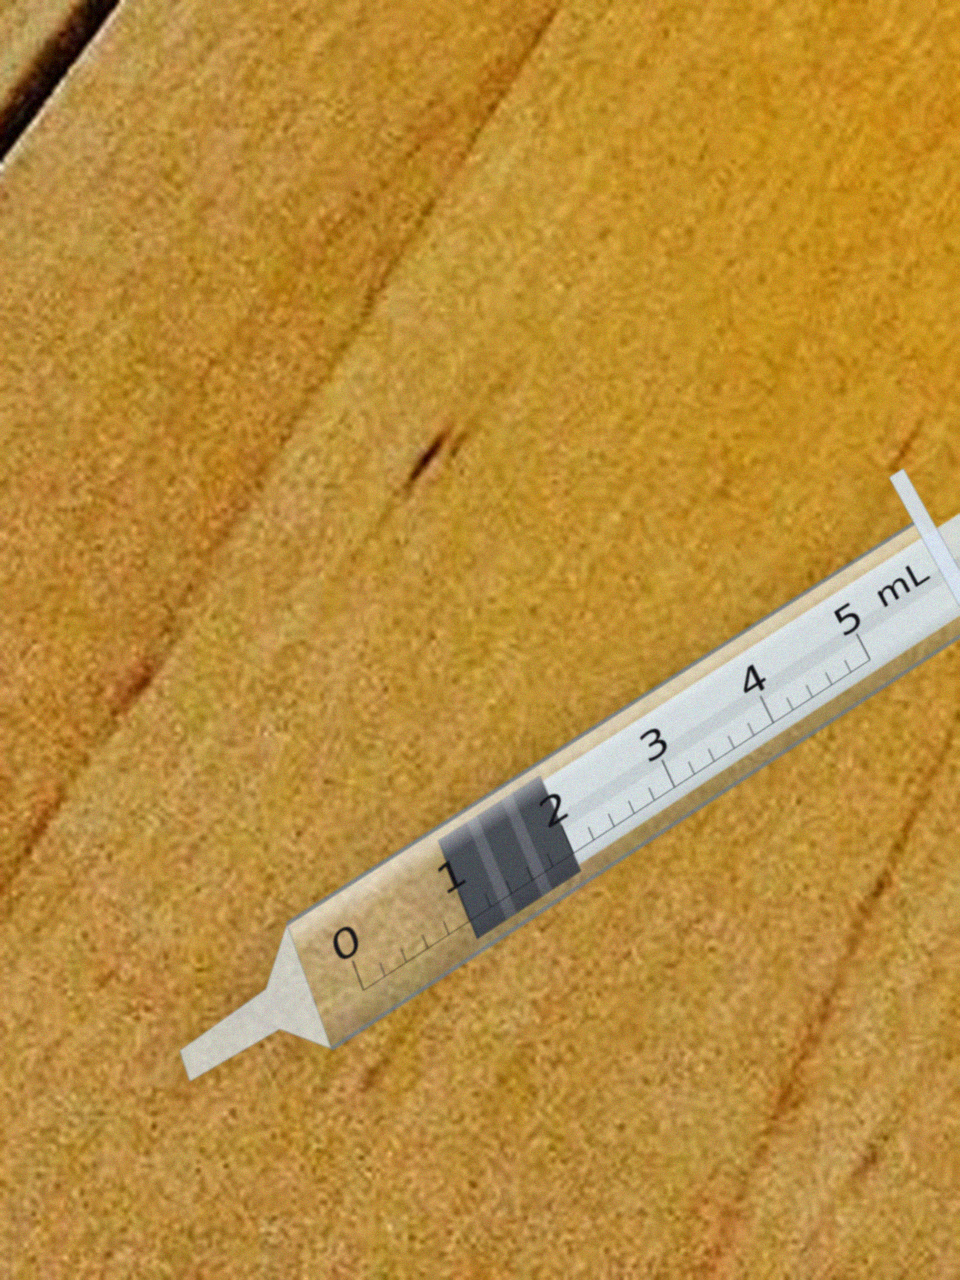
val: 1 mL
